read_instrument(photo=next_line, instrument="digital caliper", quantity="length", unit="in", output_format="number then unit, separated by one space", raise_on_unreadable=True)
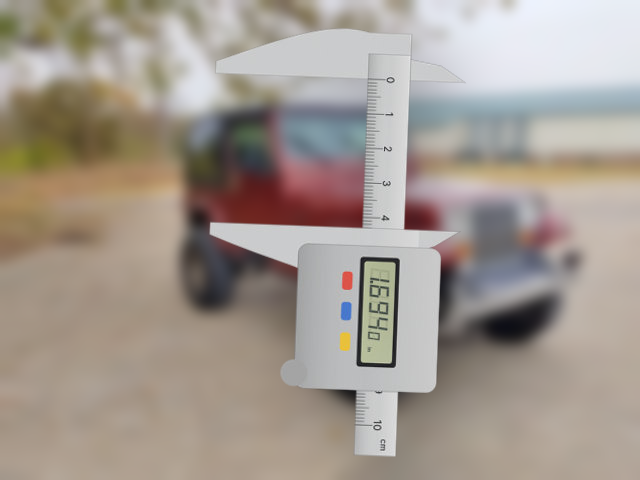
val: 1.6940 in
